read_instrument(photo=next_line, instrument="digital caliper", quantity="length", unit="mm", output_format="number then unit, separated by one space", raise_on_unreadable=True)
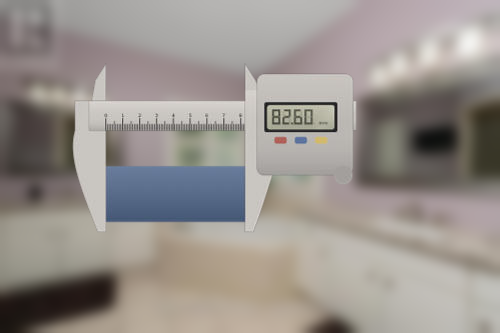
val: 82.60 mm
